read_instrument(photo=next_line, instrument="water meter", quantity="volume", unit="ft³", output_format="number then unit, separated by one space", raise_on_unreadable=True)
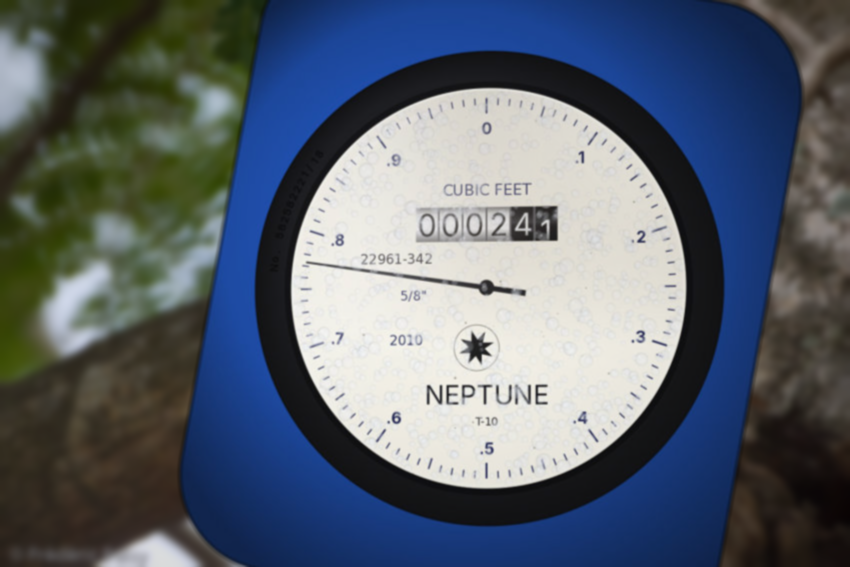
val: 240.77 ft³
